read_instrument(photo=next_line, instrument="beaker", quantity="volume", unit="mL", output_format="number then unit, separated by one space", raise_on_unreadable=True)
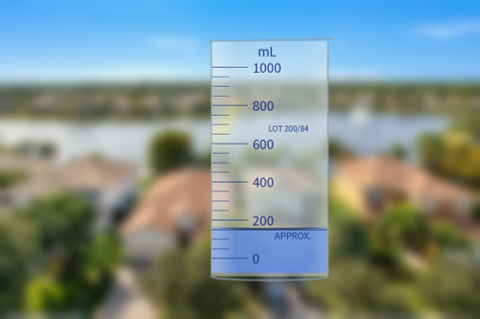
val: 150 mL
